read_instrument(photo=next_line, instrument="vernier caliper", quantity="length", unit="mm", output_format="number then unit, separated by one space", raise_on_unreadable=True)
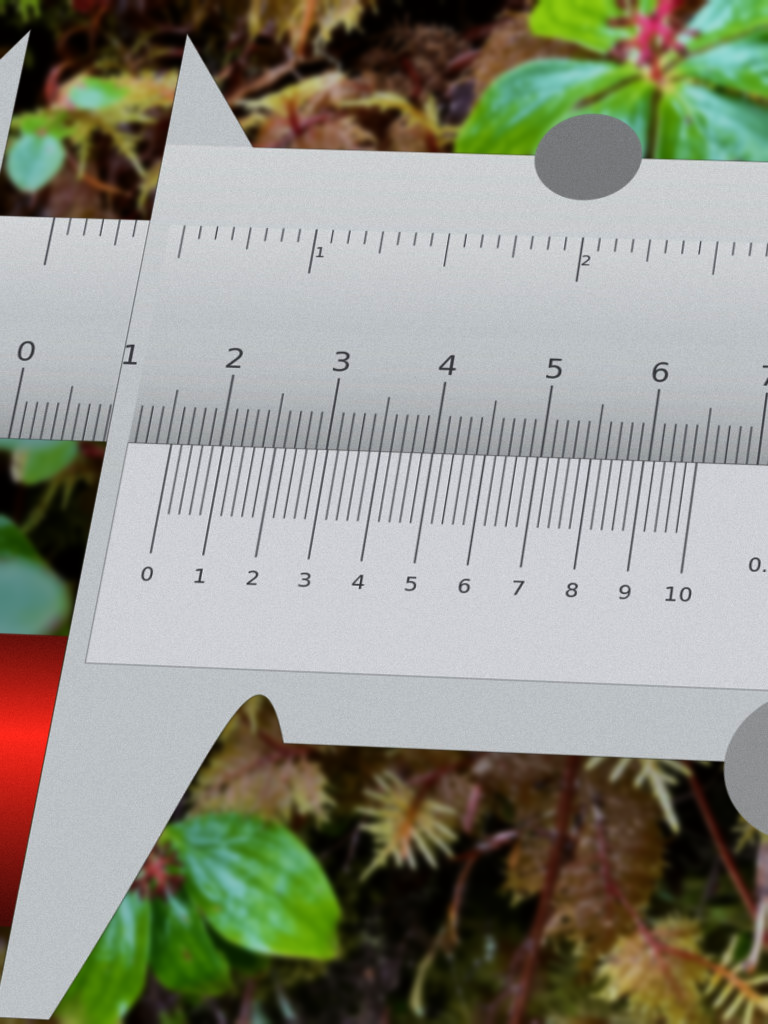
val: 15.4 mm
